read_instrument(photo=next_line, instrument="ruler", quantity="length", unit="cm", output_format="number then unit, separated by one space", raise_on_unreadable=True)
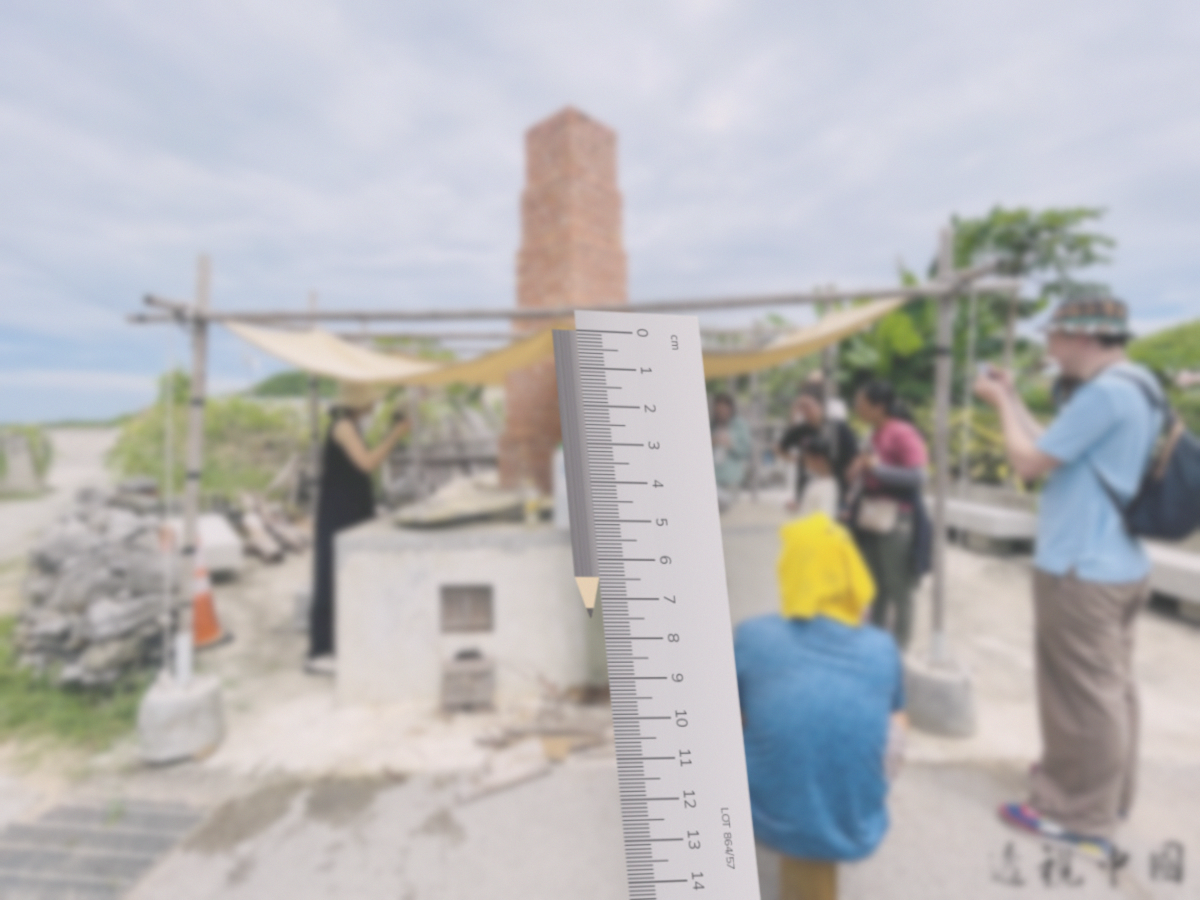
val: 7.5 cm
